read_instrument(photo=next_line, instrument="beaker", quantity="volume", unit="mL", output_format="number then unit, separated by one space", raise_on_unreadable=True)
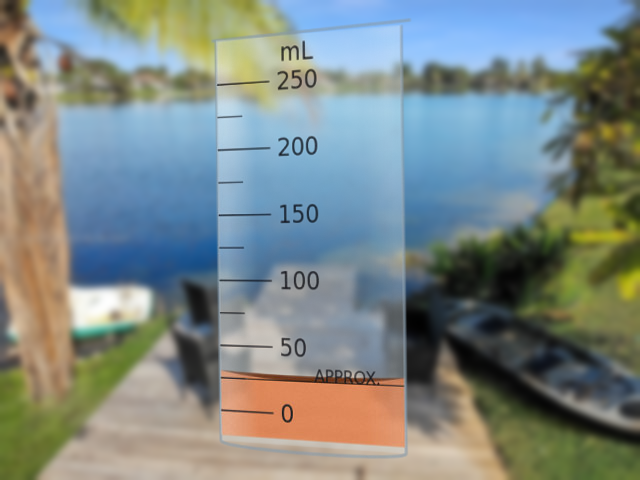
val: 25 mL
